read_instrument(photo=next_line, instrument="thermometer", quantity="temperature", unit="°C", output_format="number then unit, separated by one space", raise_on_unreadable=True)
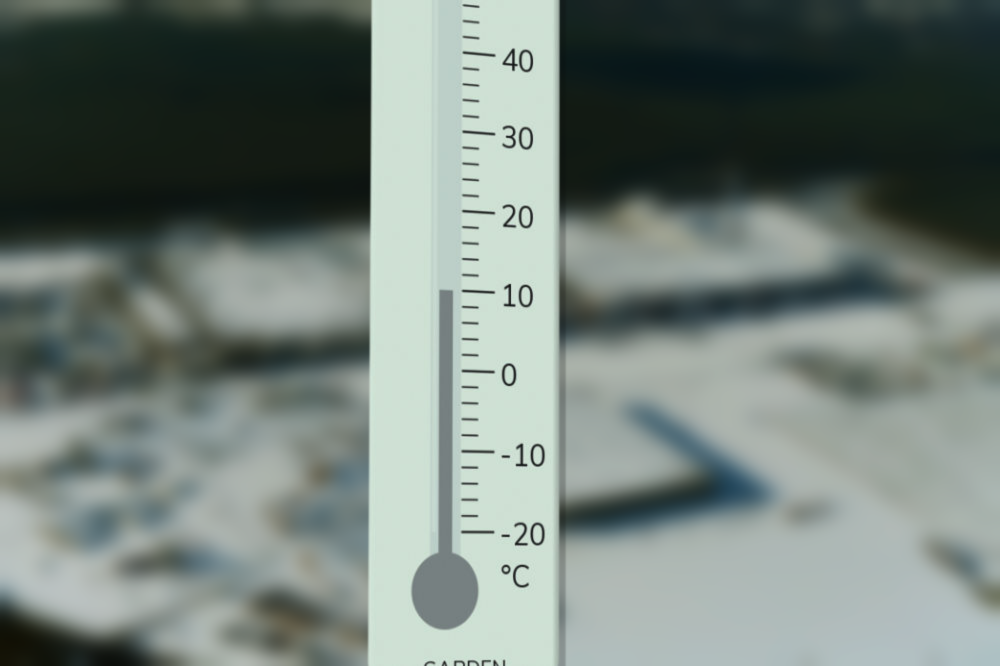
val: 10 °C
